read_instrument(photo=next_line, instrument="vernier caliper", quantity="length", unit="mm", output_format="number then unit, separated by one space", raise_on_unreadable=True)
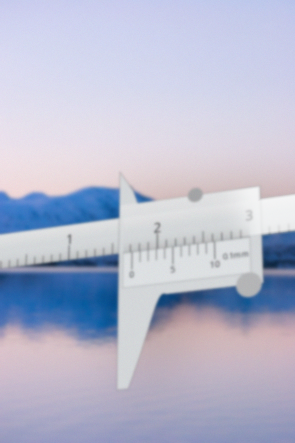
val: 17.2 mm
